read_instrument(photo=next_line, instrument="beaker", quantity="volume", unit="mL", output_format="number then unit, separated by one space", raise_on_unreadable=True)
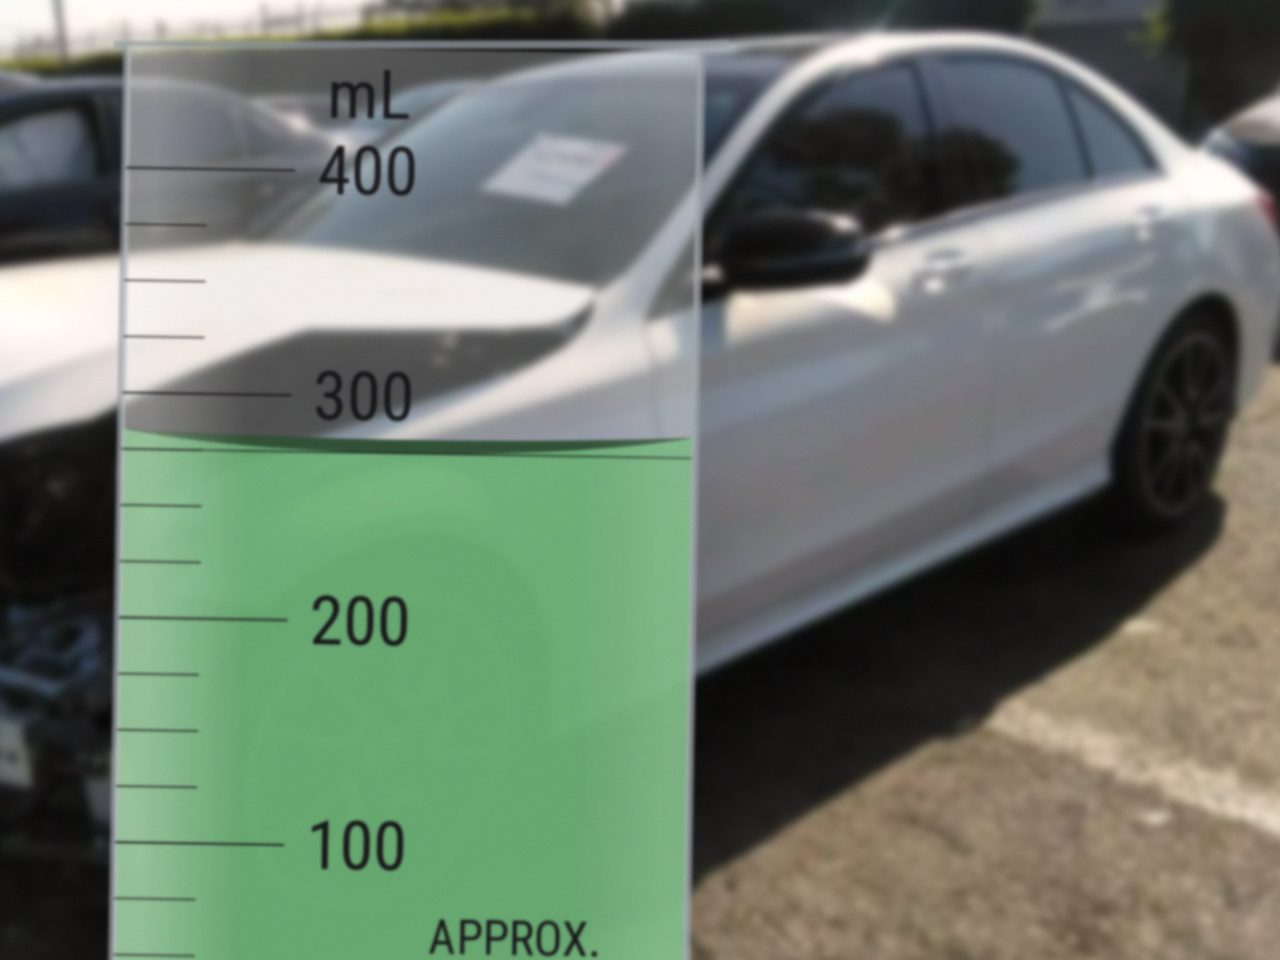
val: 275 mL
